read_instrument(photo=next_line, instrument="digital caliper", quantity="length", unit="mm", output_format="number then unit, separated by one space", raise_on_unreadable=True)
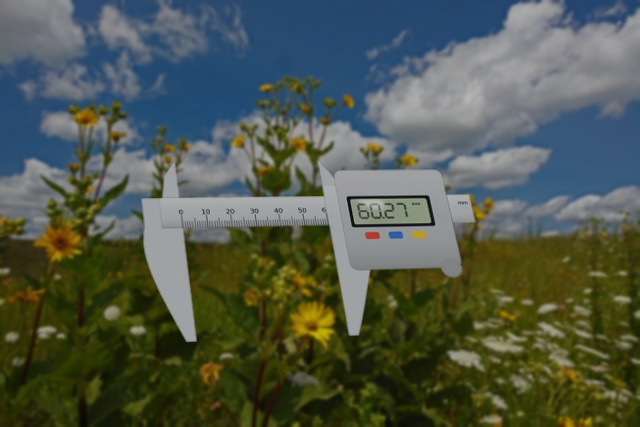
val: 60.27 mm
